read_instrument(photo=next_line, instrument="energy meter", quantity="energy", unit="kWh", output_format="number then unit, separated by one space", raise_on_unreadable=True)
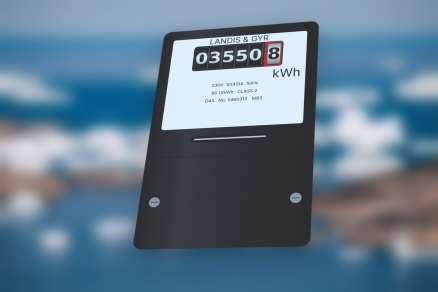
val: 3550.8 kWh
